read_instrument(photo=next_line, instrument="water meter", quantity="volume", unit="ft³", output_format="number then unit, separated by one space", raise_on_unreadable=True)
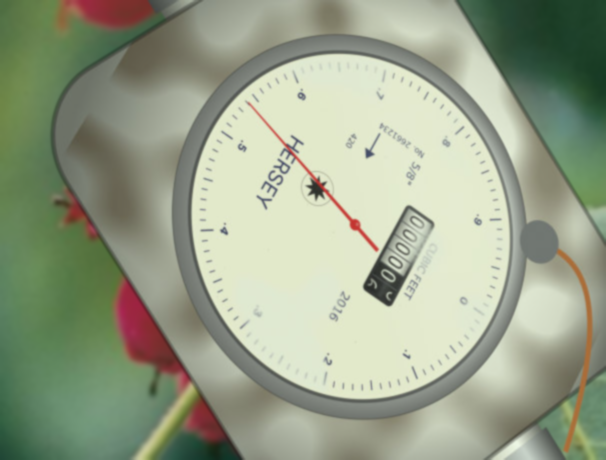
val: 5.54 ft³
